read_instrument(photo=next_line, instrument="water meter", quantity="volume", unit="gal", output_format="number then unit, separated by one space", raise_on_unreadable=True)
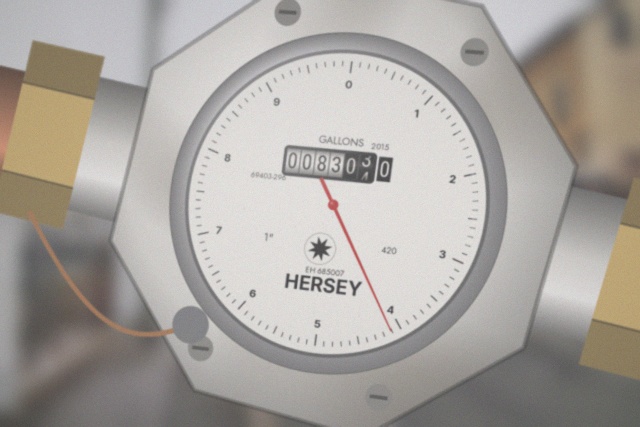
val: 83034.1 gal
